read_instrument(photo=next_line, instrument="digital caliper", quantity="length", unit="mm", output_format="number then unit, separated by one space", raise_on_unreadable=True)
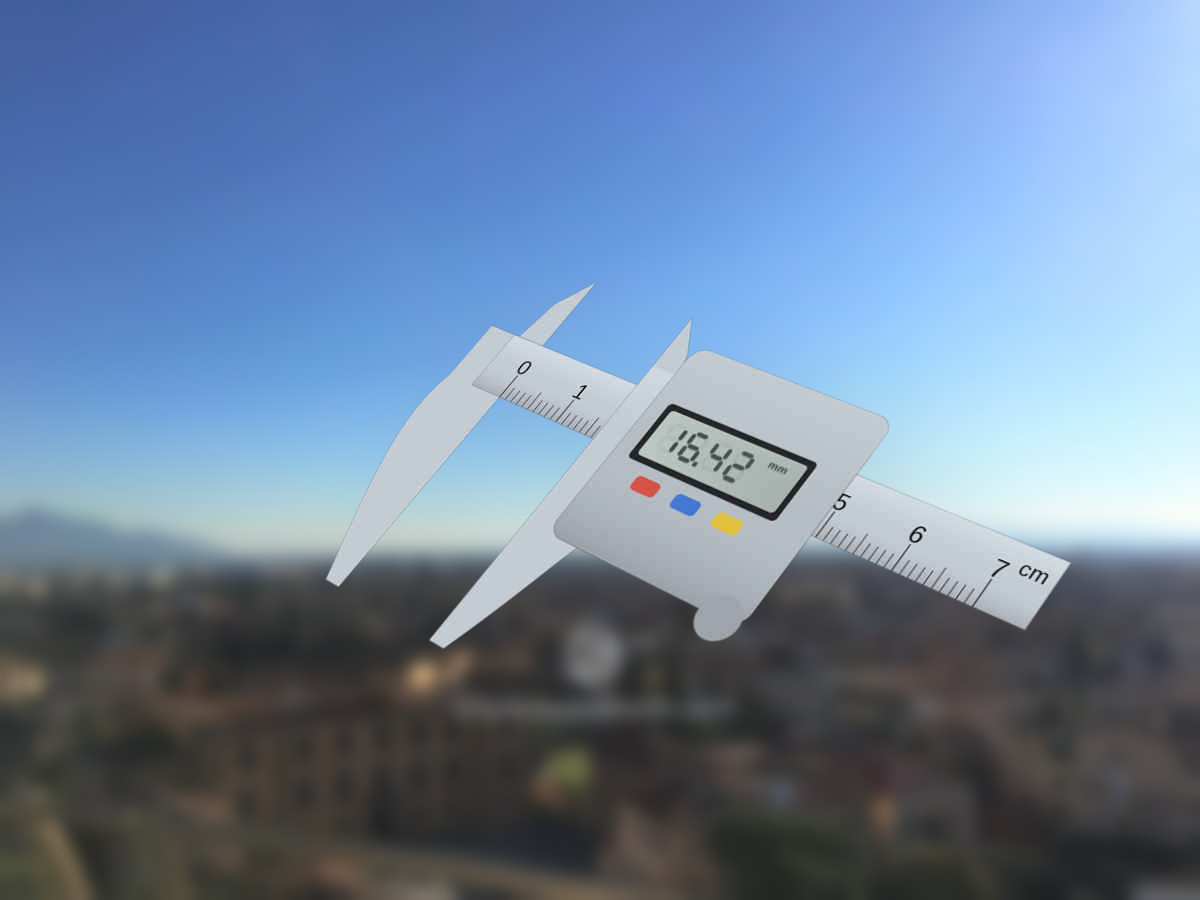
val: 16.42 mm
